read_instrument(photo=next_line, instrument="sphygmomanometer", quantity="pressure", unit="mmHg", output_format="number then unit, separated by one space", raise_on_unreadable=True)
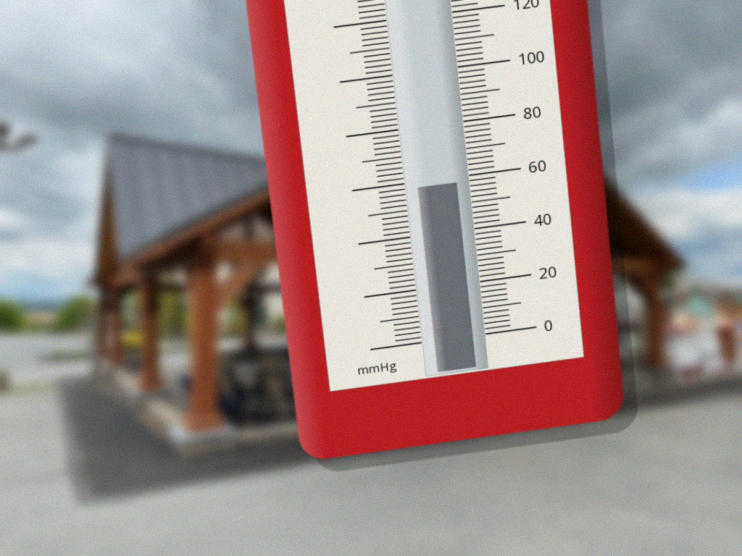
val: 58 mmHg
